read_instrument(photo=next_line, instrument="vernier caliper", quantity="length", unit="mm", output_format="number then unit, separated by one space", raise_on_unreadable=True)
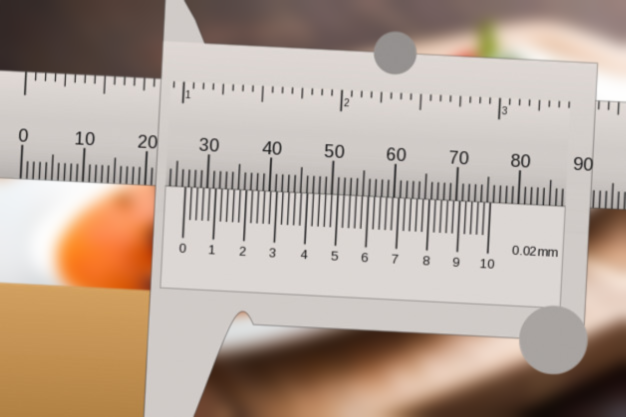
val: 26.5 mm
